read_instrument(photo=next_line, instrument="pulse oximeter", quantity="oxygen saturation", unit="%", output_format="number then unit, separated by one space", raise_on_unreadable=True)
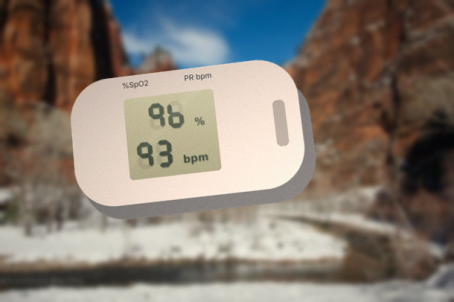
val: 96 %
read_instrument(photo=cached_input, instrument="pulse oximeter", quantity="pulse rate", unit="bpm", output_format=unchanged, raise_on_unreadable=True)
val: 93 bpm
